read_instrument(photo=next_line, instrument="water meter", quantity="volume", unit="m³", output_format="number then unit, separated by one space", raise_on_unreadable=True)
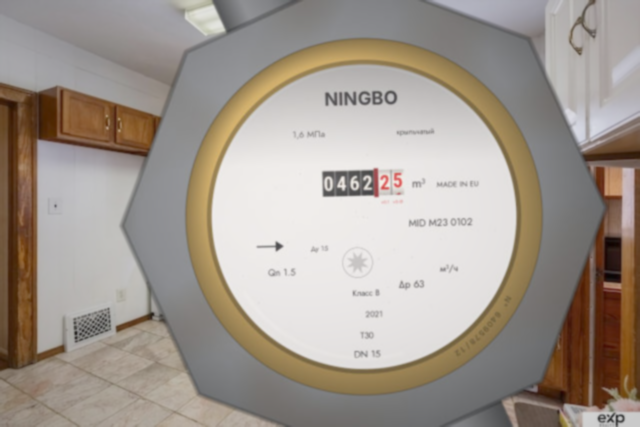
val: 462.25 m³
